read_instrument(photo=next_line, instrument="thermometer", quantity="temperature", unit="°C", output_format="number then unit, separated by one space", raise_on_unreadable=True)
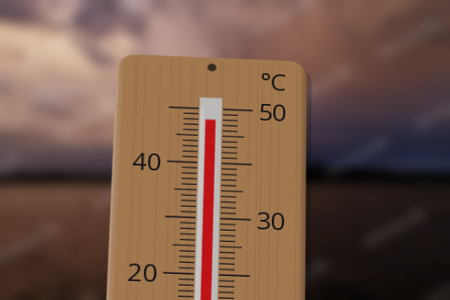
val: 48 °C
